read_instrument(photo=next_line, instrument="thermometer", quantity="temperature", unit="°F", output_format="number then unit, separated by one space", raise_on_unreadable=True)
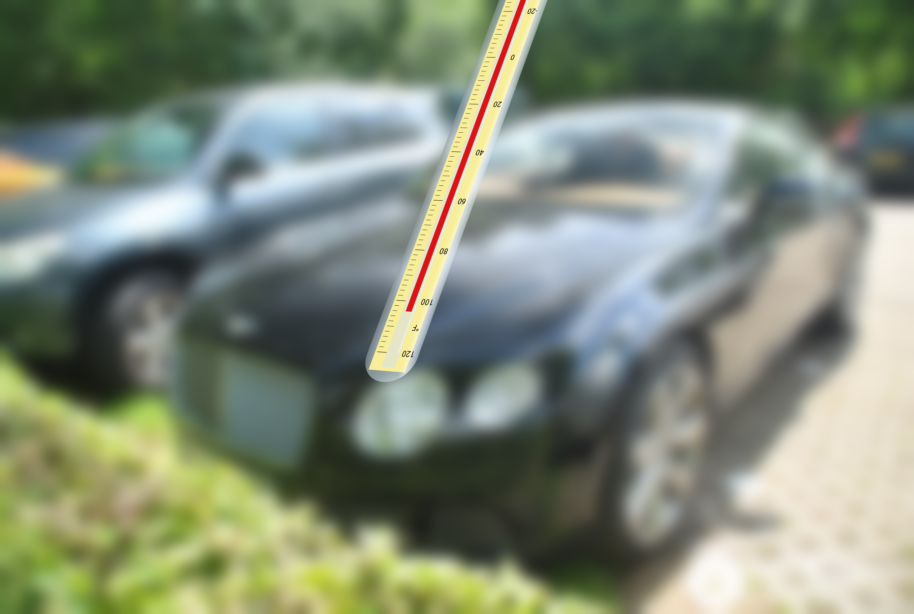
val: 104 °F
